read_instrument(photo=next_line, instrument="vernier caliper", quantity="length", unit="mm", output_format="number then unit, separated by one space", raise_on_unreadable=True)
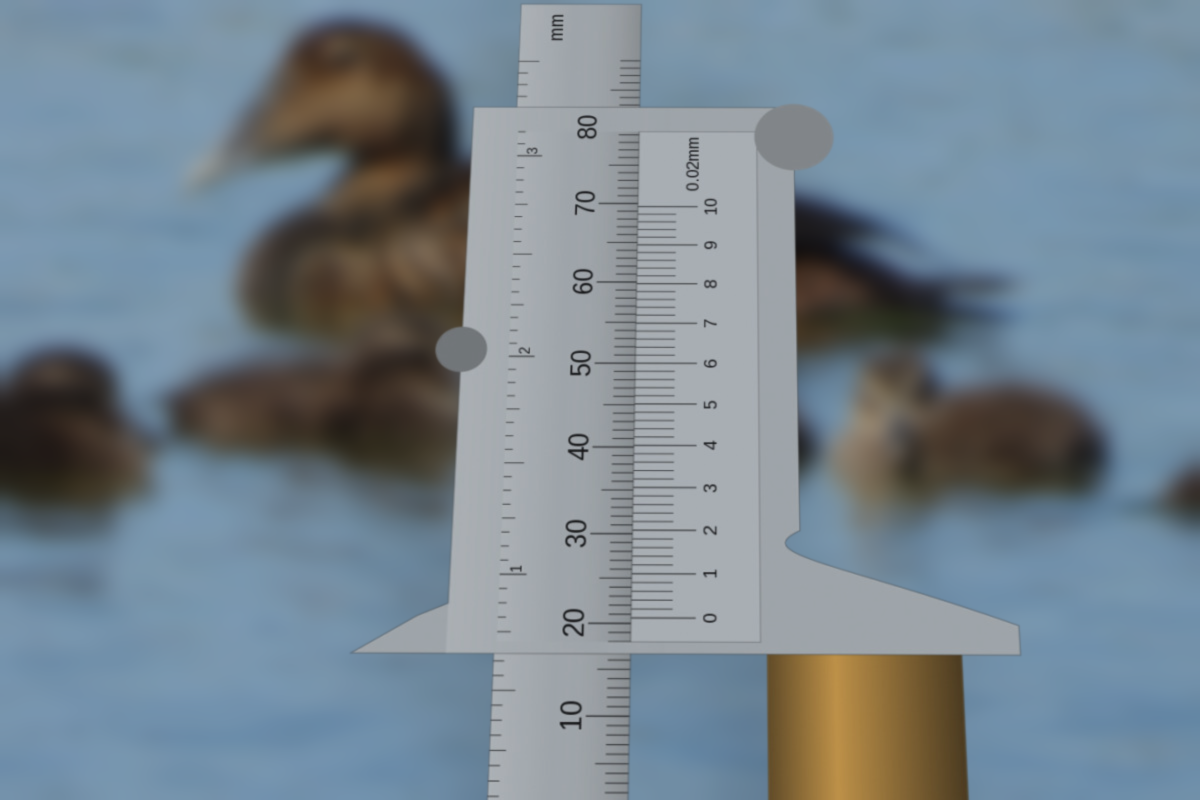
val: 20.6 mm
